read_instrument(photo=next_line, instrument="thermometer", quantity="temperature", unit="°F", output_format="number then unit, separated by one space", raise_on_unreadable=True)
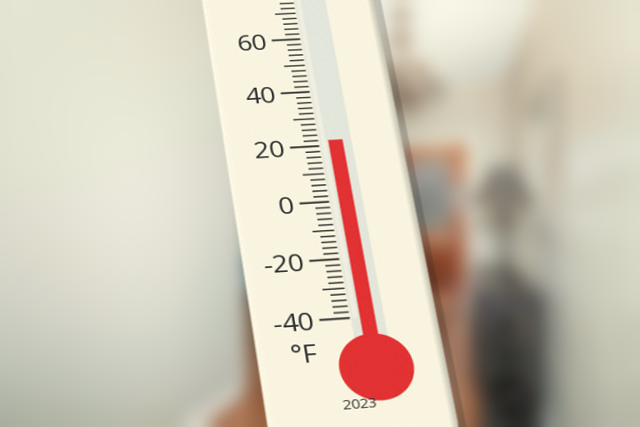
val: 22 °F
